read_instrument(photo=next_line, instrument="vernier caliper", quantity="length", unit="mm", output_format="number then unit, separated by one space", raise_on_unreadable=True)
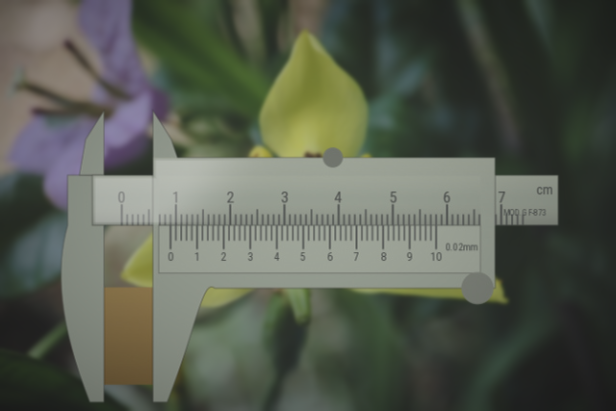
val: 9.0 mm
